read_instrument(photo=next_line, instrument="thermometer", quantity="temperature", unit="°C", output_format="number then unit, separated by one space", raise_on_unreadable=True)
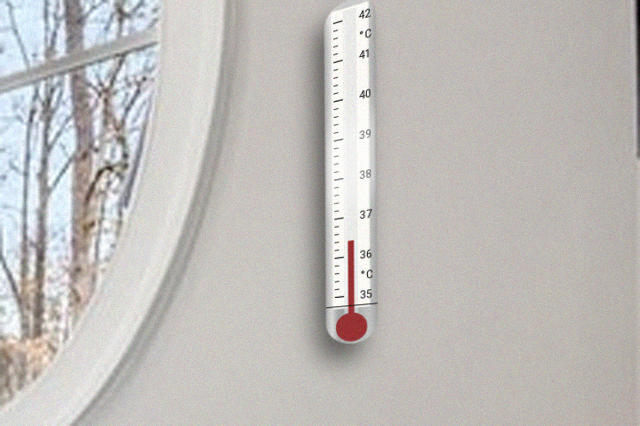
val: 36.4 °C
